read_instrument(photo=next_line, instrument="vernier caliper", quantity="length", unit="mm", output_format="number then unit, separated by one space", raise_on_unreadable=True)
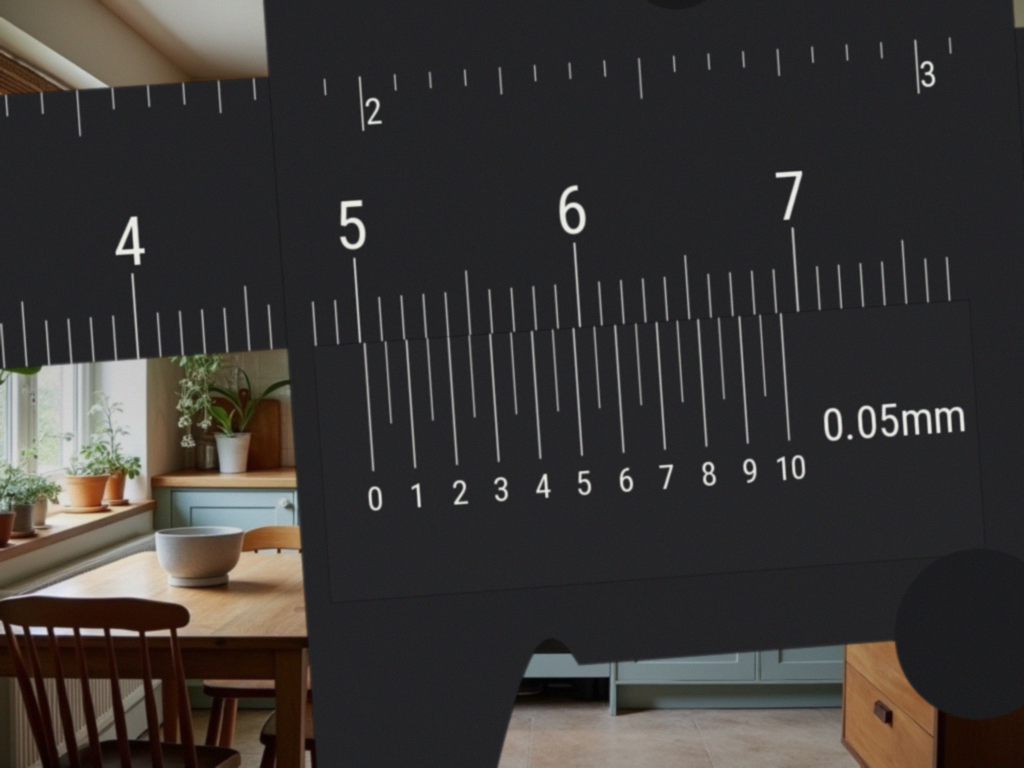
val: 50.2 mm
